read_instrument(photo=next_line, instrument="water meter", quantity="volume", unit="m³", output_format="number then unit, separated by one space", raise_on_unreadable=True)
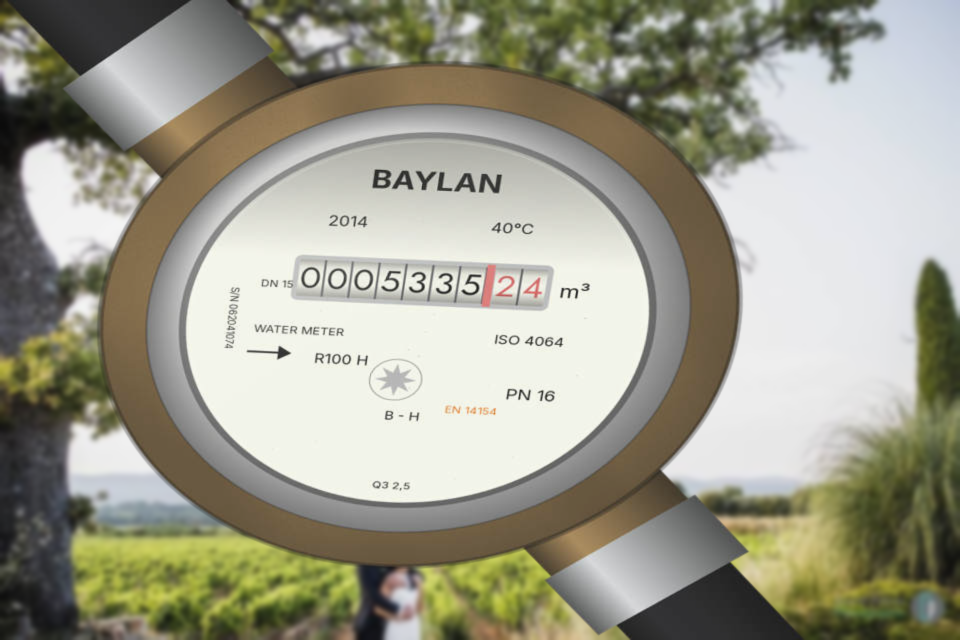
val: 5335.24 m³
